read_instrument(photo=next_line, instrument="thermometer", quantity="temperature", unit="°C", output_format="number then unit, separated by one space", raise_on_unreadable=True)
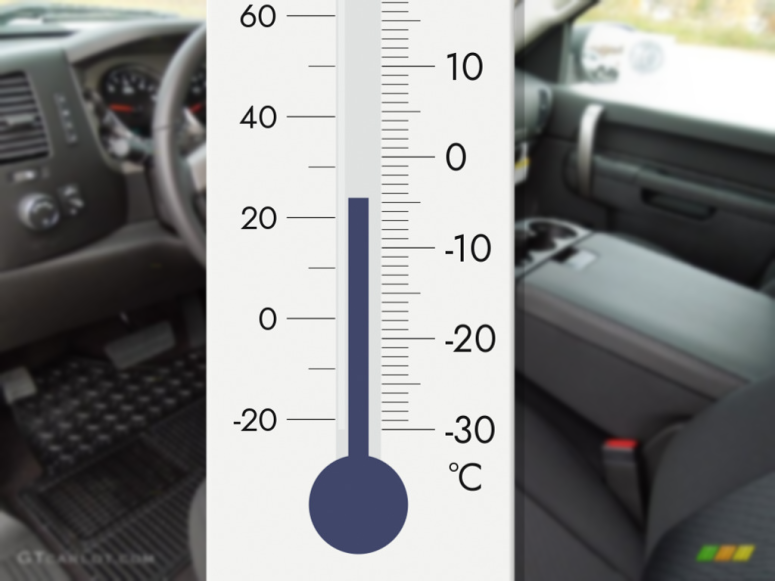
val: -4.5 °C
